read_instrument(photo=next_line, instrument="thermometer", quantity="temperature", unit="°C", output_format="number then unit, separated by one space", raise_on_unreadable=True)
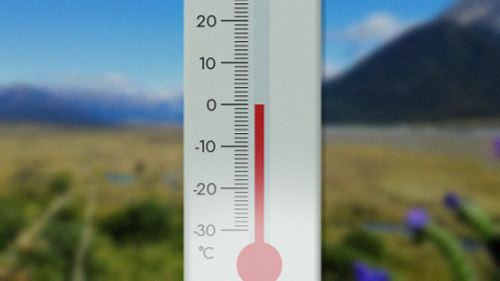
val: 0 °C
